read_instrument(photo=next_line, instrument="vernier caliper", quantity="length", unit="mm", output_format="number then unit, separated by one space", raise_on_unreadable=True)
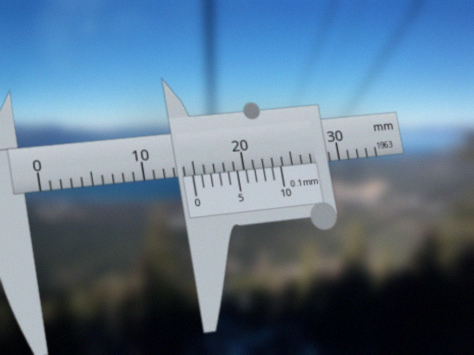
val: 14.8 mm
